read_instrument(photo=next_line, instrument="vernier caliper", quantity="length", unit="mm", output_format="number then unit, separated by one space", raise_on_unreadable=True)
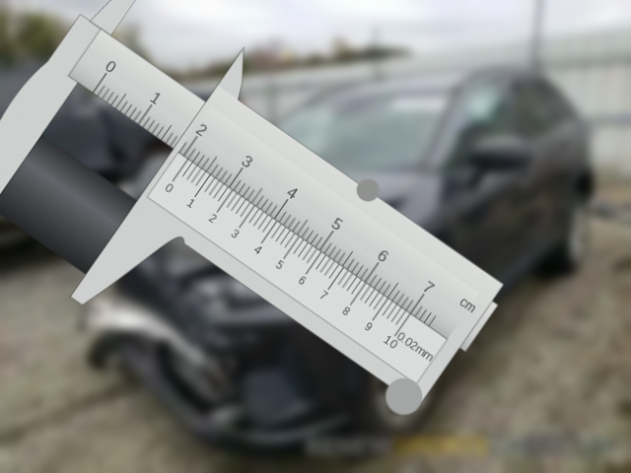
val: 21.0 mm
